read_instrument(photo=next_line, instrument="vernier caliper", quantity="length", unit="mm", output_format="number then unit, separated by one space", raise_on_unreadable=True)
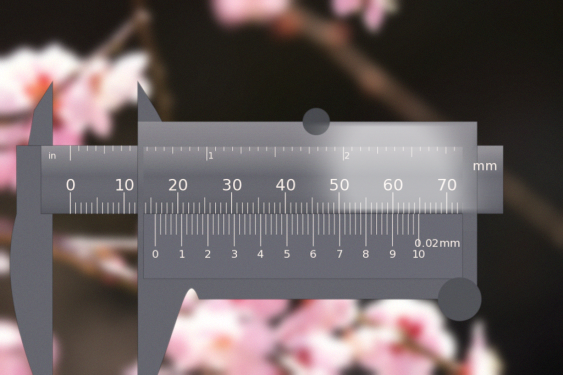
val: 15.8 mm
